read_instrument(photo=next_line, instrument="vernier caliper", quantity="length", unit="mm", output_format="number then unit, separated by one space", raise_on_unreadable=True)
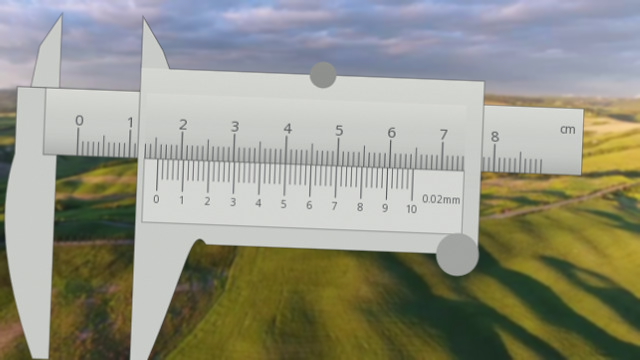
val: 15.5 mm
